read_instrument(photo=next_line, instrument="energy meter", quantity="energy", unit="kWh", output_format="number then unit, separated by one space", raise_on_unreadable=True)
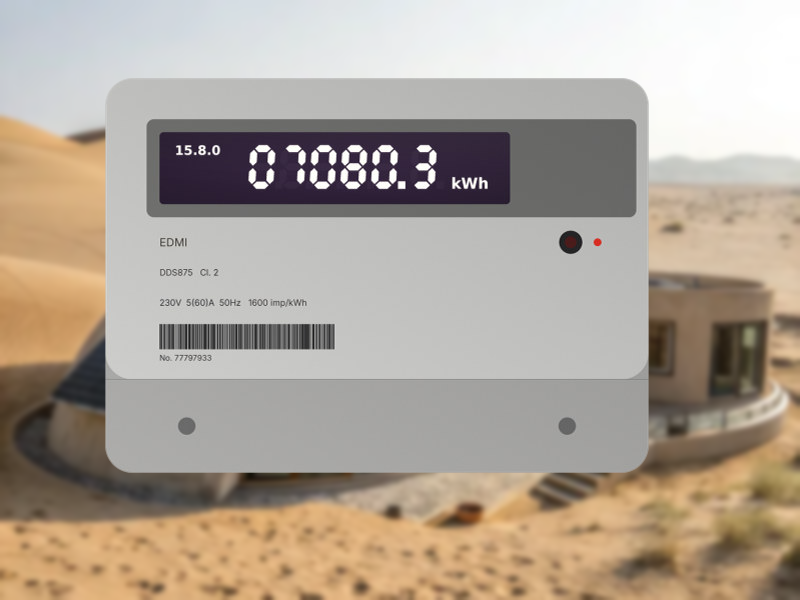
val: 7080.3 kWh
